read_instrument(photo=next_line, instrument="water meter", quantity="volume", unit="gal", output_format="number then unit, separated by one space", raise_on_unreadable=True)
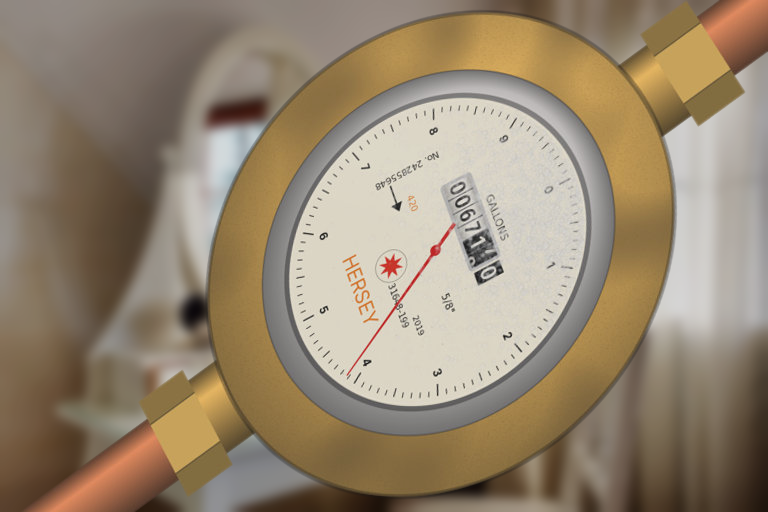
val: 67174.1 gal
